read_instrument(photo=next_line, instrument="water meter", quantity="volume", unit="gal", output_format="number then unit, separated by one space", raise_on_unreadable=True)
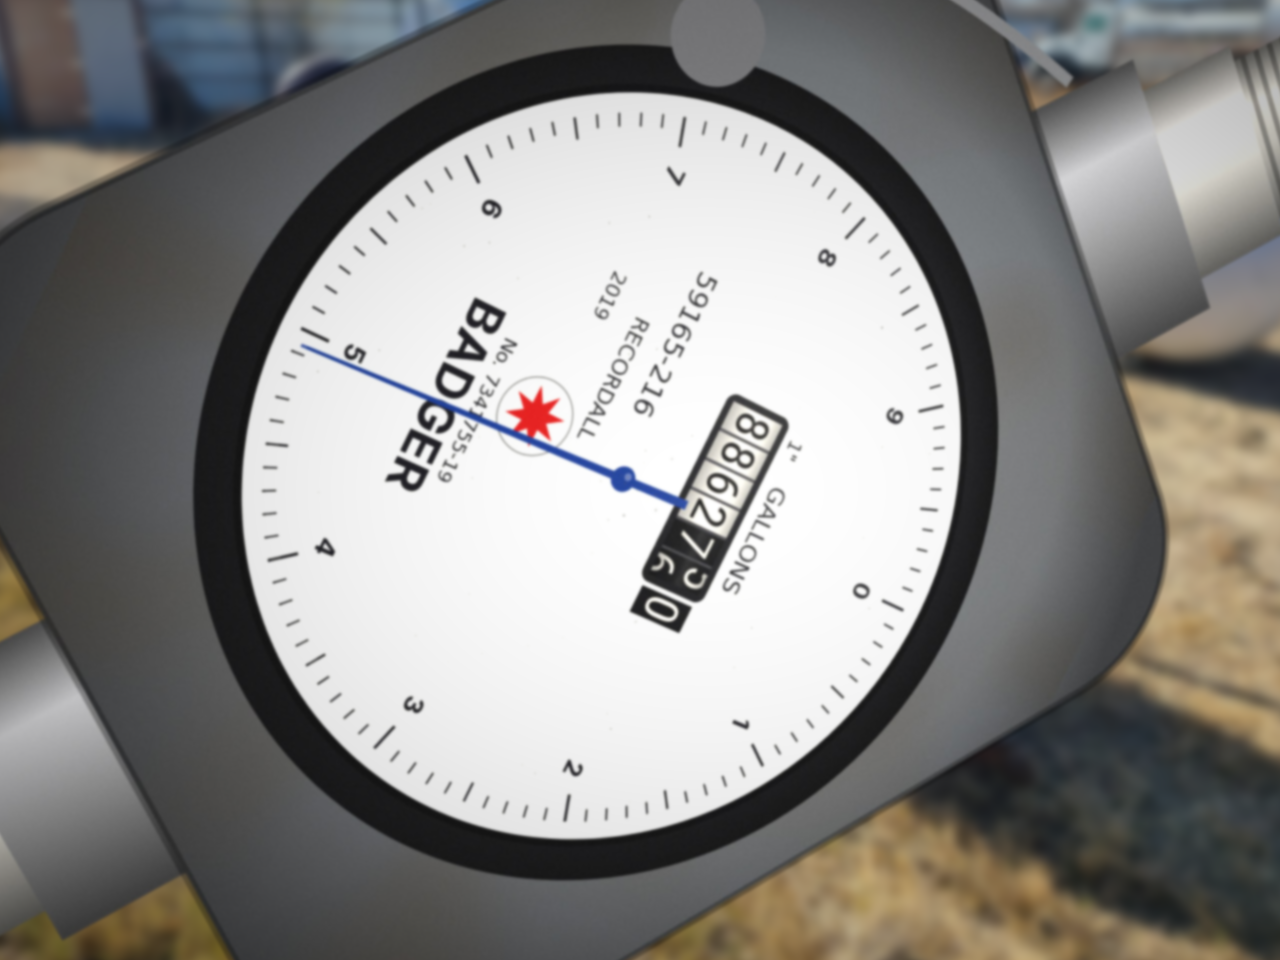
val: 8862754.9 gal
